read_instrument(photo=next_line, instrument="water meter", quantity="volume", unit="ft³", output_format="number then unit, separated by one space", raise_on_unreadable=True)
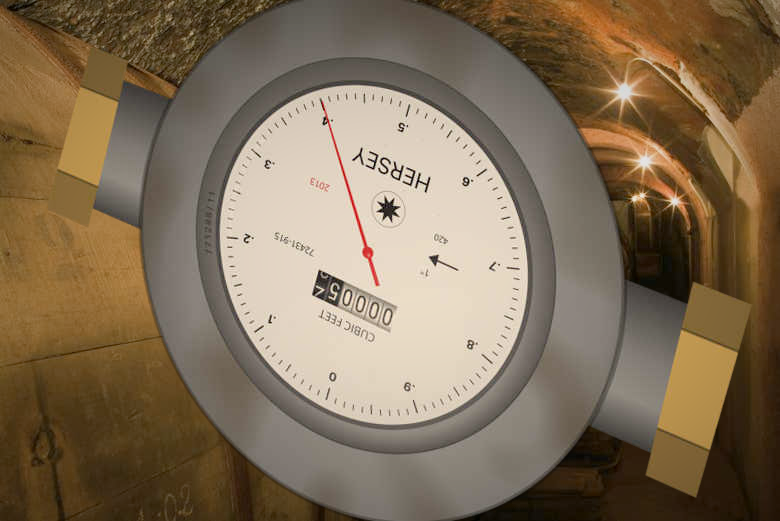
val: 52.40 ft³
